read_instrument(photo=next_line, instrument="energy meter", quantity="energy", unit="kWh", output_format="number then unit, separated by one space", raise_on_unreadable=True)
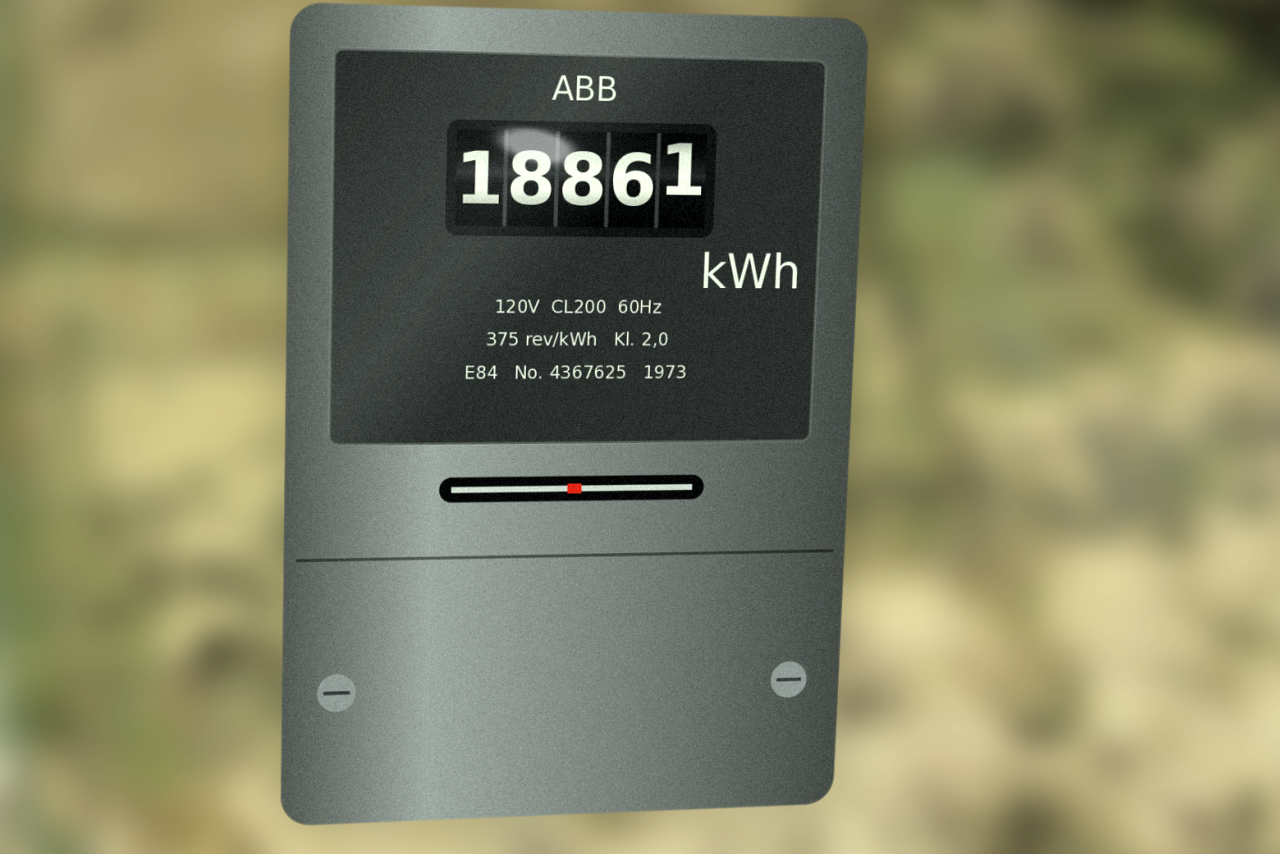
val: 18861 kWh
